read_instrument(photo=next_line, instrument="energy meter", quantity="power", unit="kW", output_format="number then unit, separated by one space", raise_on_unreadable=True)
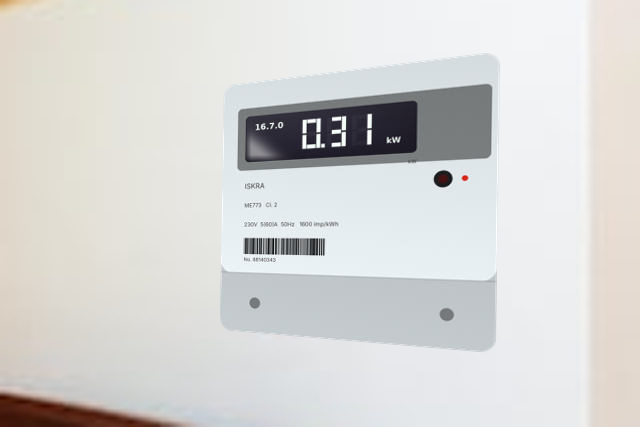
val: 0.31 kW
